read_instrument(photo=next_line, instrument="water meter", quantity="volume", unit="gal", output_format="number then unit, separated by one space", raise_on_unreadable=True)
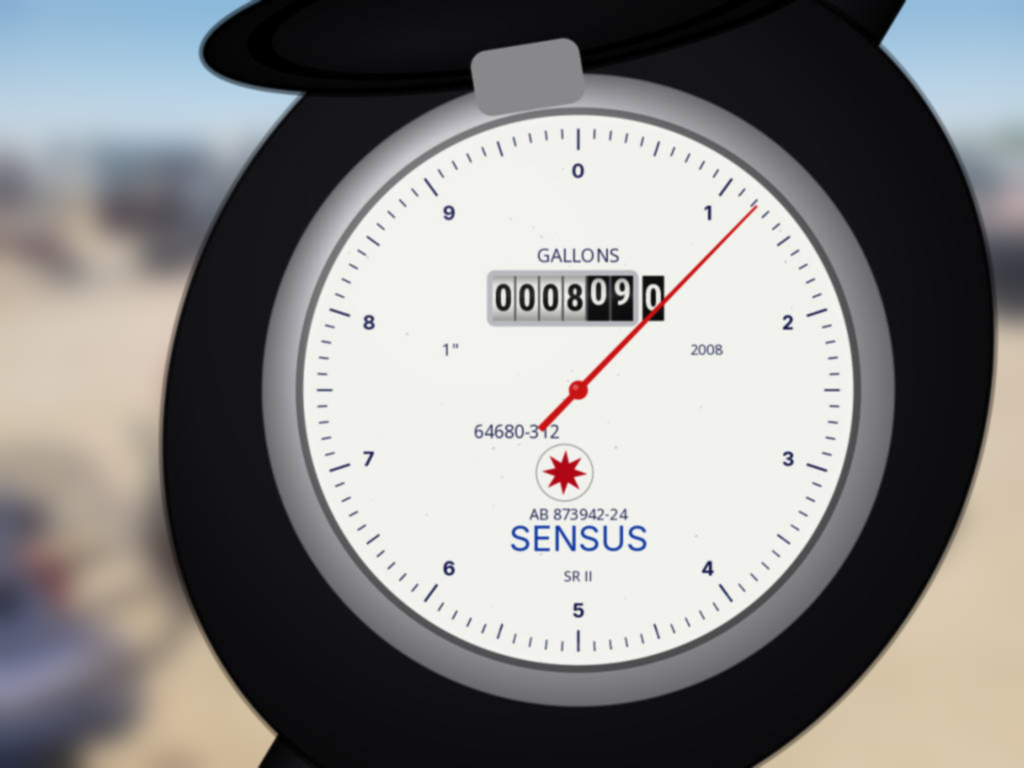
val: 8091.2 gal
